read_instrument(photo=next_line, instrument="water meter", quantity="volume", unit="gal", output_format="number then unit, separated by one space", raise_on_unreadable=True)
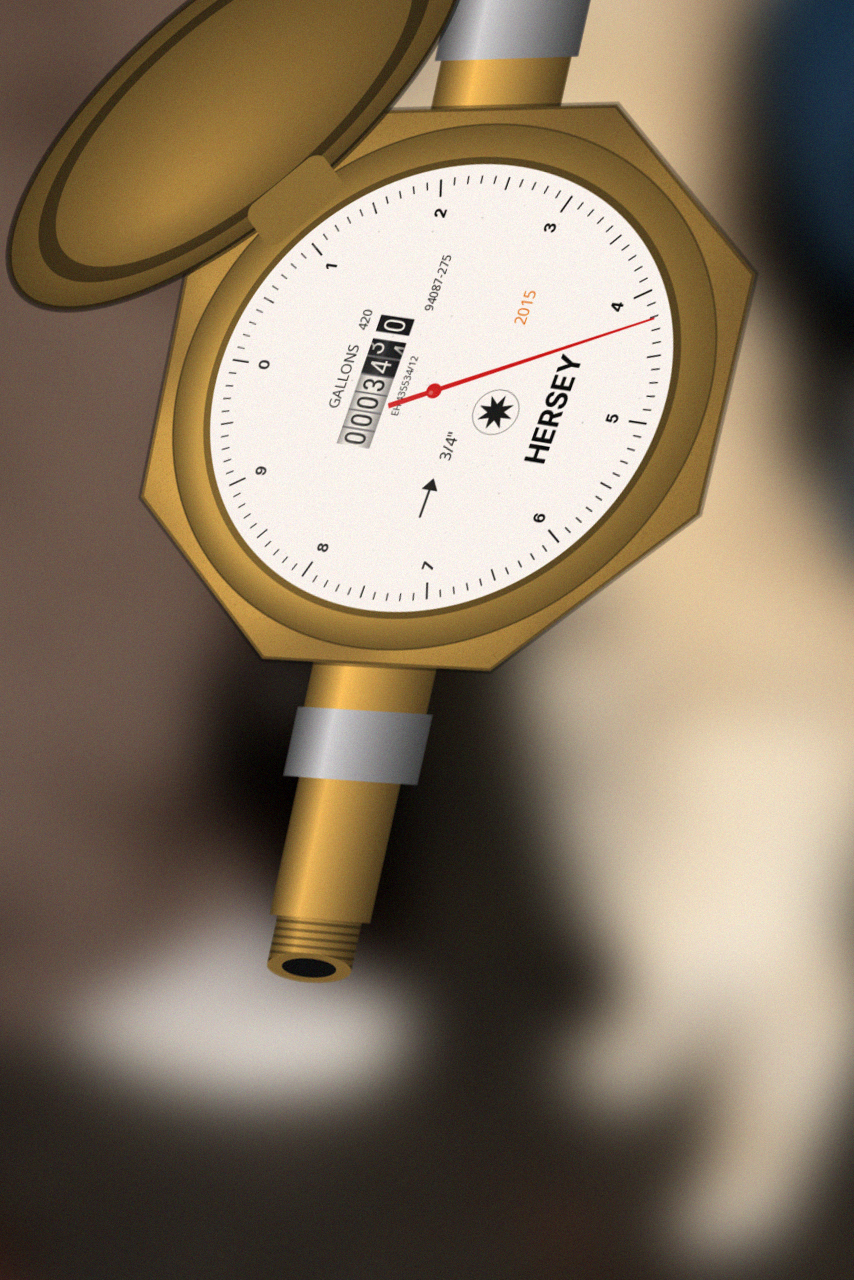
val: 3434.2 gal
